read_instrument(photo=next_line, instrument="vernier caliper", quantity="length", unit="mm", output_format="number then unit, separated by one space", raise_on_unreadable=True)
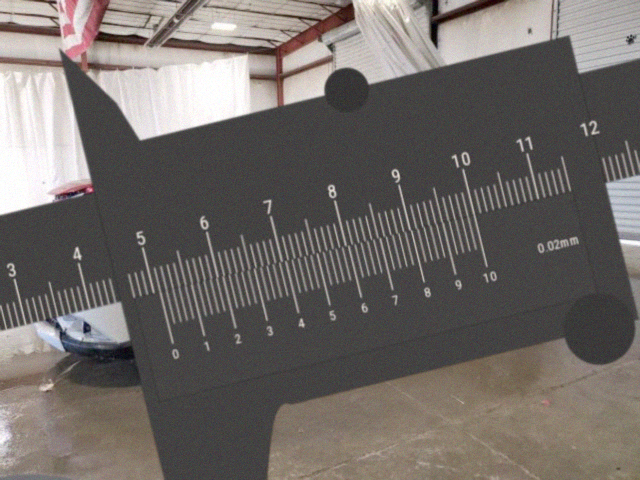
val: 51.0 mm
